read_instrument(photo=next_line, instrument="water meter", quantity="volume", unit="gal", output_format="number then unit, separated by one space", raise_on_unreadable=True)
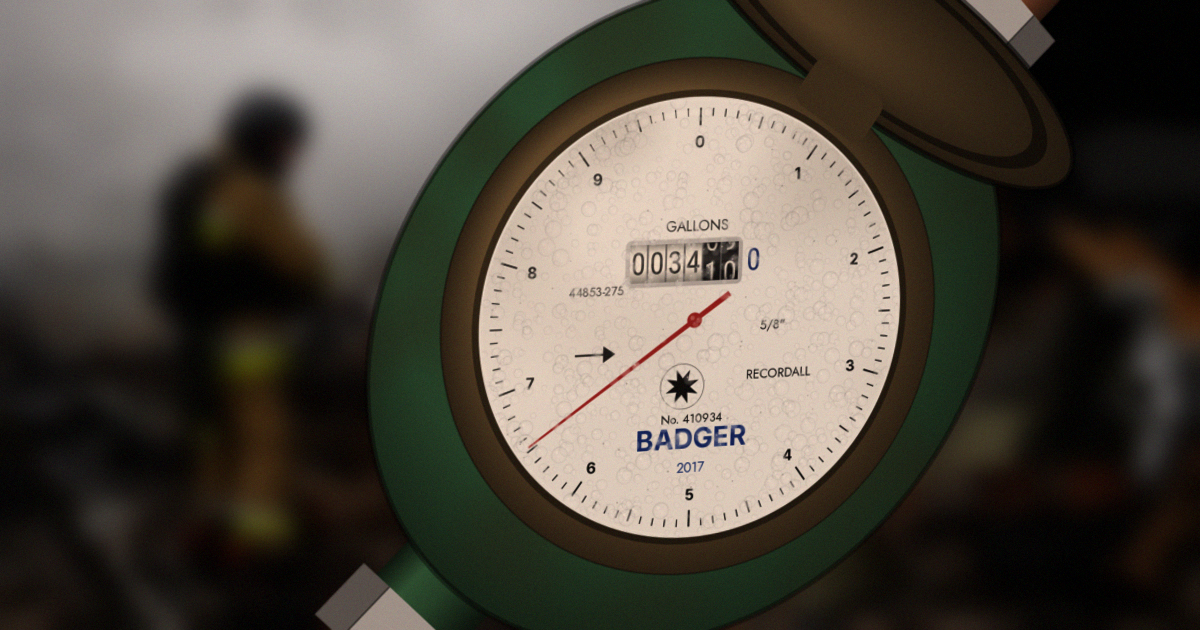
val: 34096.5 gal
